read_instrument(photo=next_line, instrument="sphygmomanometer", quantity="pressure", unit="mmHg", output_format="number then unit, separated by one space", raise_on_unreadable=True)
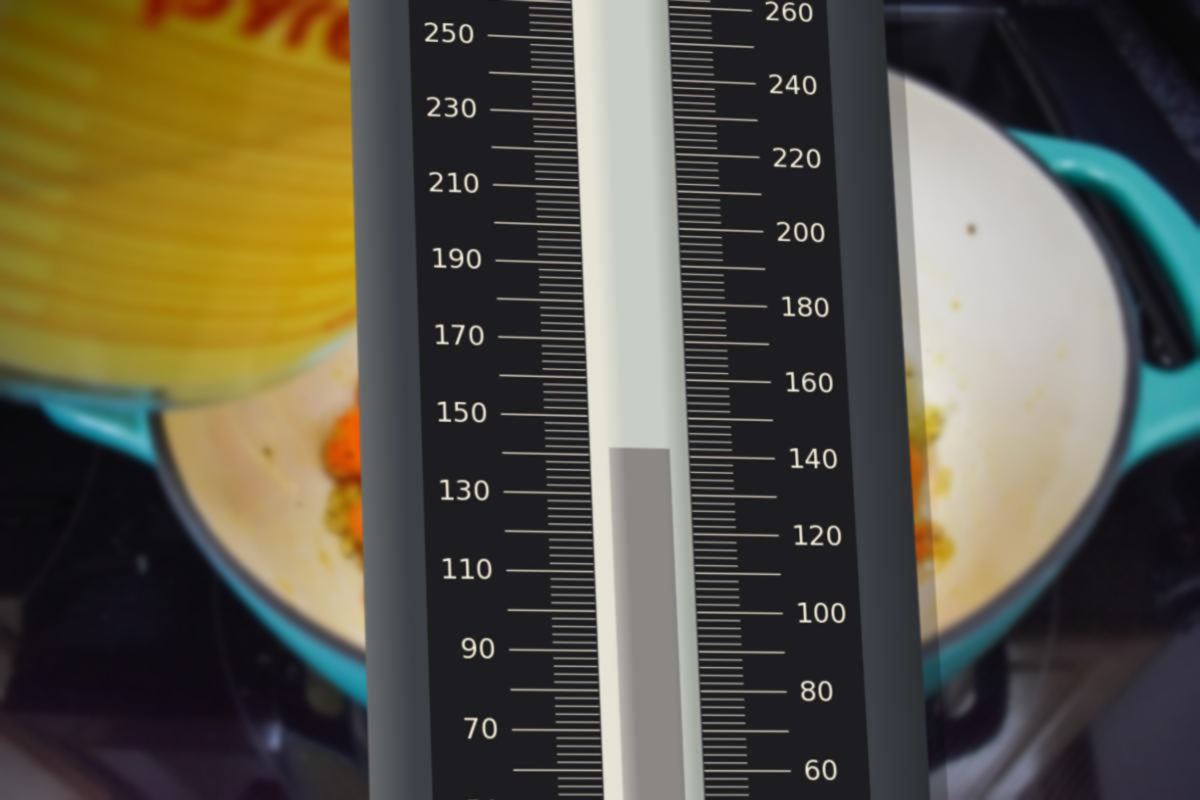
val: 142 mmHg
